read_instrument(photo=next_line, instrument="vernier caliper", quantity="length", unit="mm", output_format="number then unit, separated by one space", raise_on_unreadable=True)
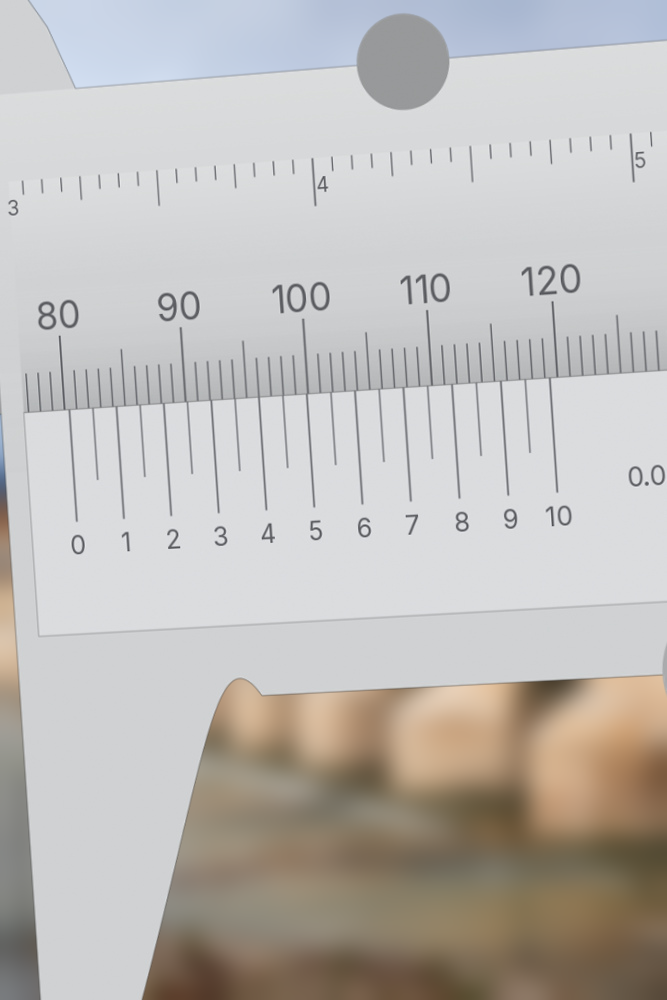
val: 80.4 mm
